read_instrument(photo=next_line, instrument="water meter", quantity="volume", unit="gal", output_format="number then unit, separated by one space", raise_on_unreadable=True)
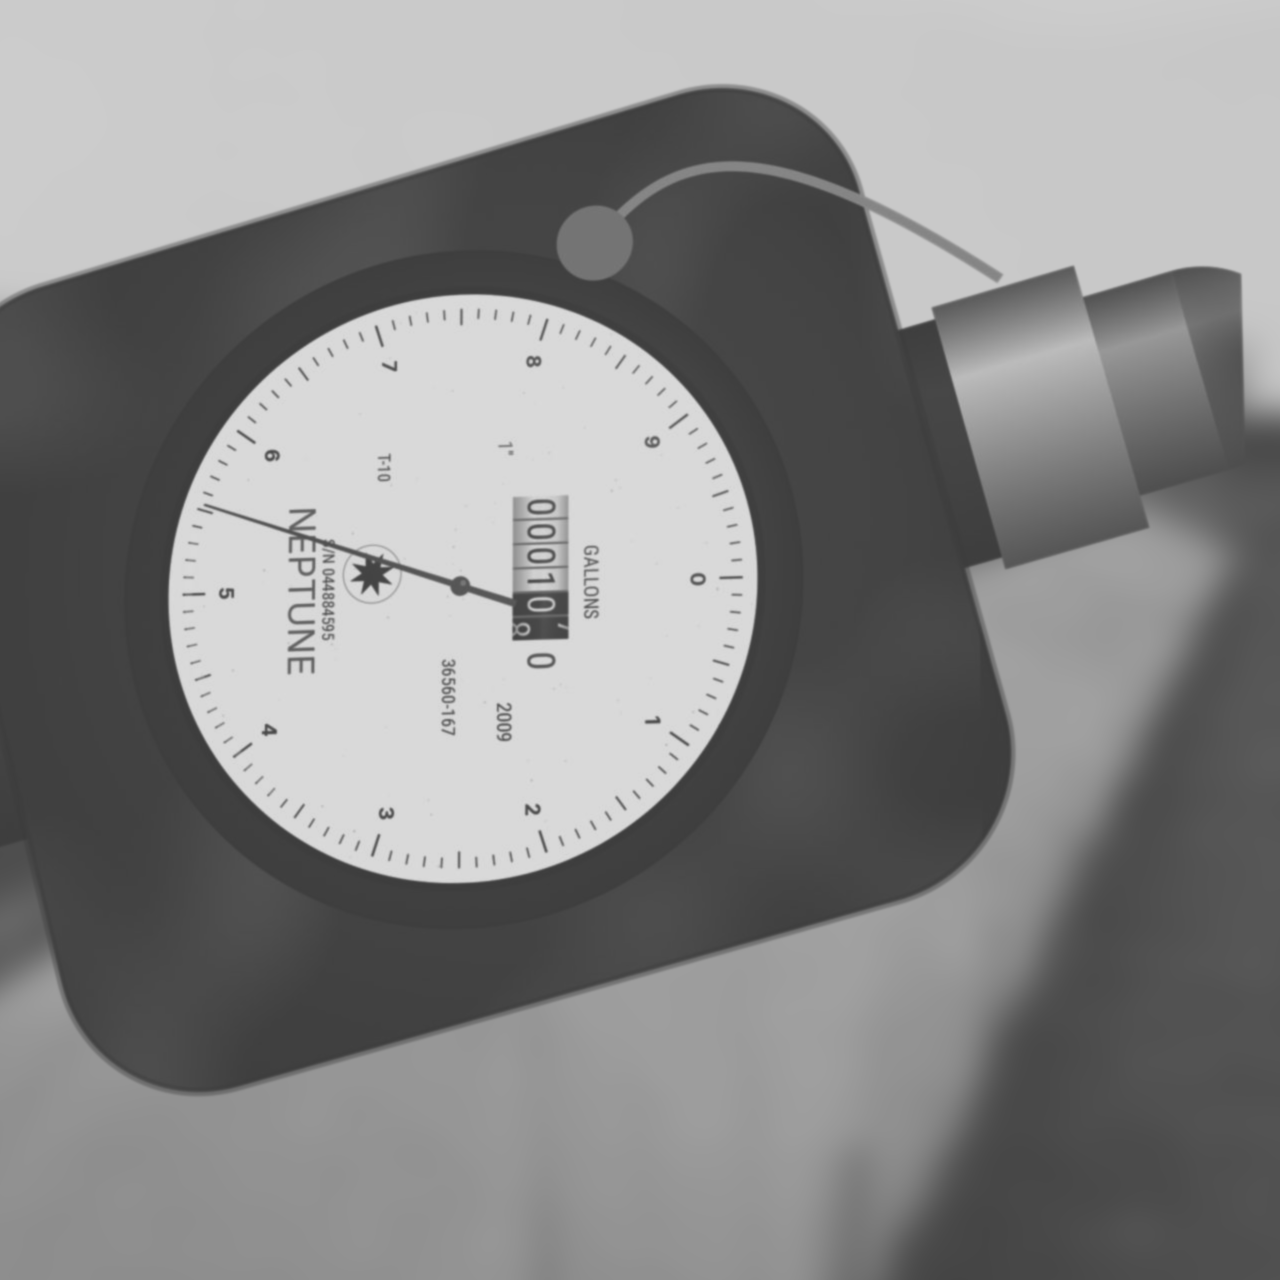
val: 1075.5 gal
